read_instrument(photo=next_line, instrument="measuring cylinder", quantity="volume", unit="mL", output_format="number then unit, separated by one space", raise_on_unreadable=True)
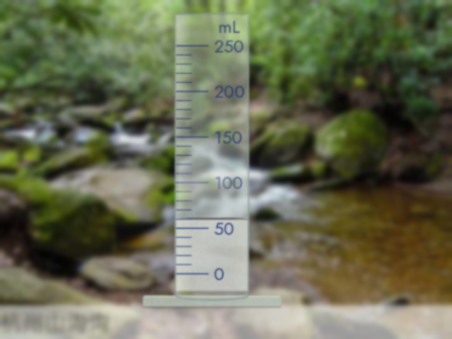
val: 60 mL
